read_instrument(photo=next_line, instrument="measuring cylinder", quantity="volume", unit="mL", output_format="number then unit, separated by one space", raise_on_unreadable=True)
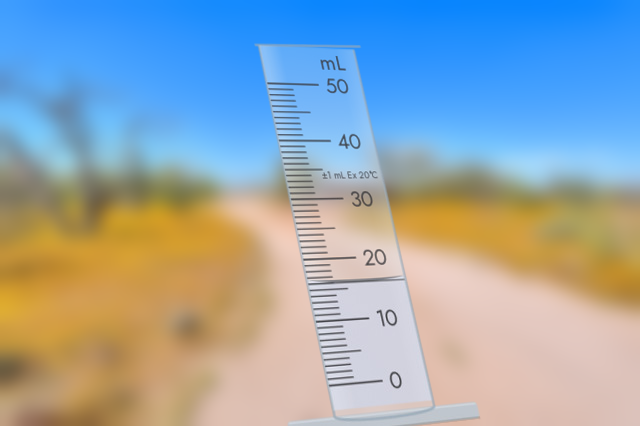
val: 16 mL
